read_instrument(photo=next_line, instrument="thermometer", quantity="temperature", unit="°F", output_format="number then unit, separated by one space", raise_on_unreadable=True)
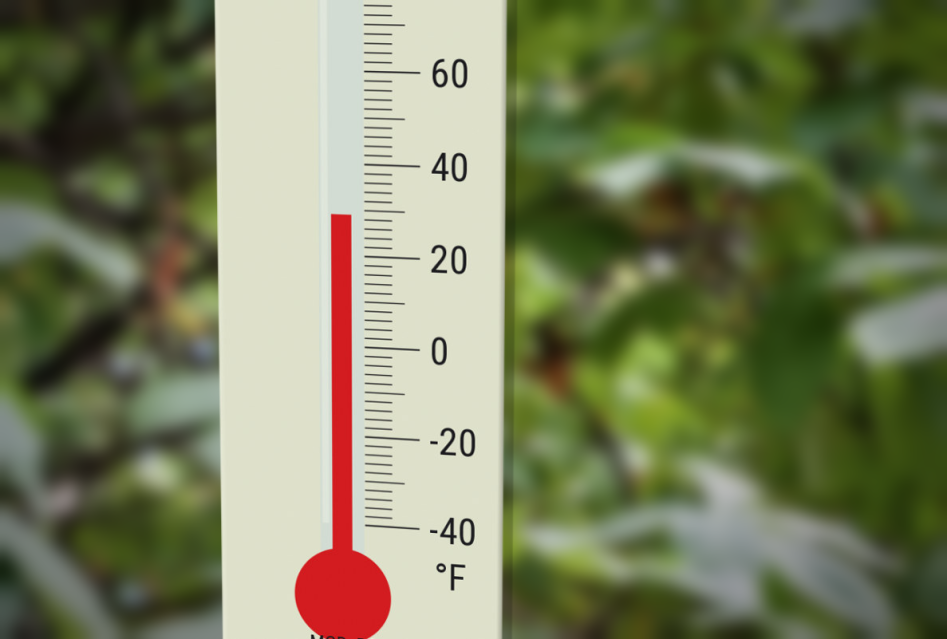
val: 29 °F
